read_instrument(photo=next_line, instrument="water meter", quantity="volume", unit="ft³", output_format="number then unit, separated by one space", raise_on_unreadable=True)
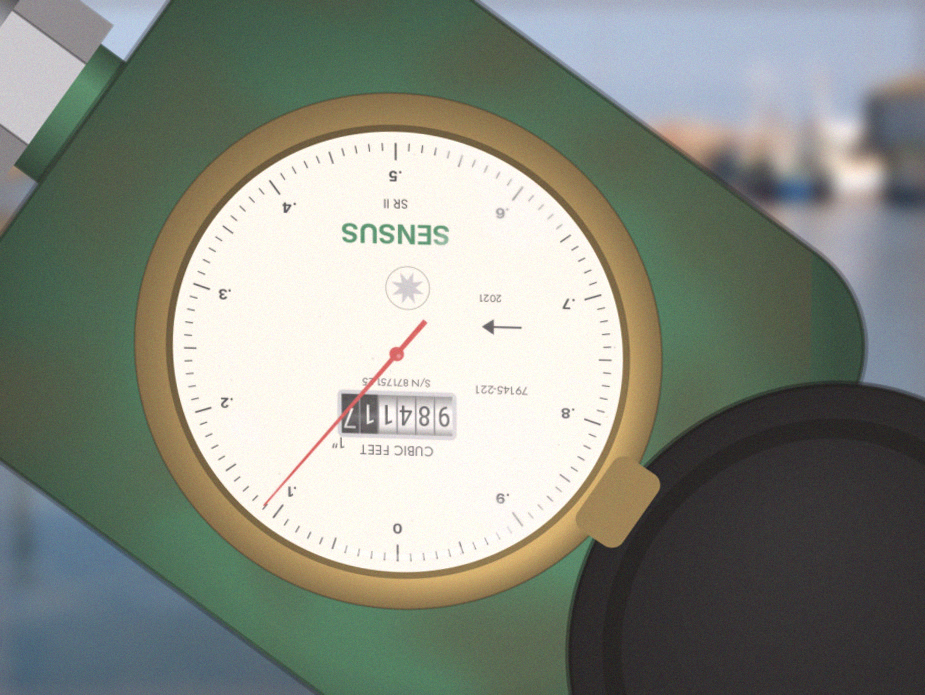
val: 984117.11 ft³
